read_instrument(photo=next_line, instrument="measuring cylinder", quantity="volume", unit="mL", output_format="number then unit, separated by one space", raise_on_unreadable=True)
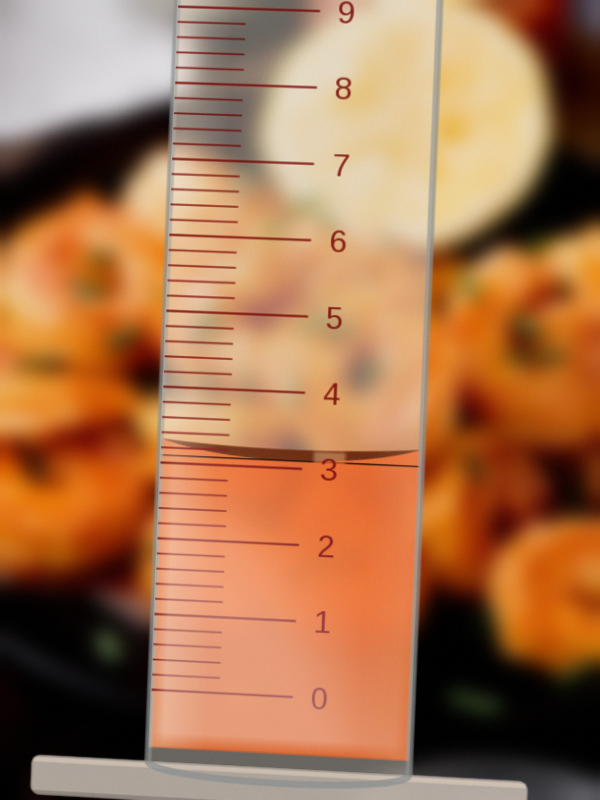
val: 3.1 mL
